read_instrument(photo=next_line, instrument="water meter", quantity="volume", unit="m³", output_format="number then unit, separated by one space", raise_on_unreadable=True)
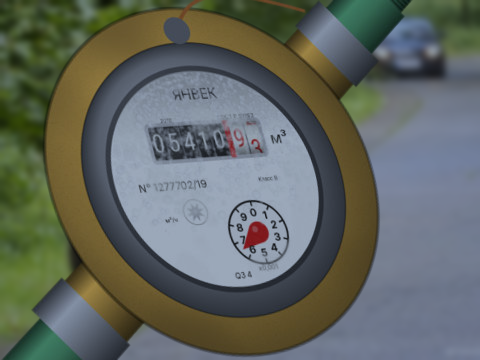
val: 5410.926 m³
